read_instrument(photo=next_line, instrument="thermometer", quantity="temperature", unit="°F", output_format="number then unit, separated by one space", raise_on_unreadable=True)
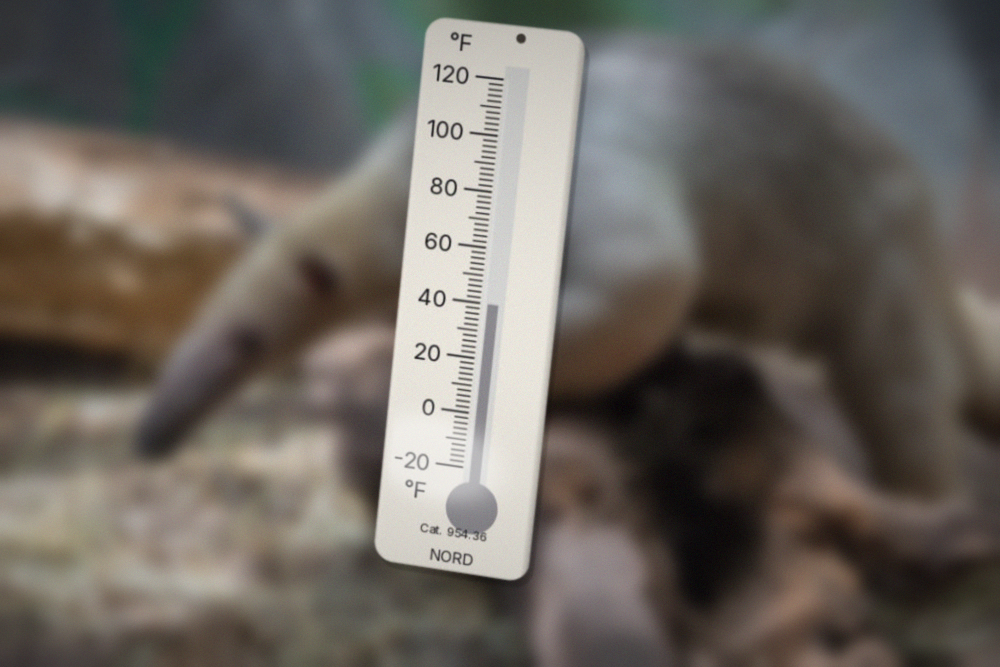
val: 40 °F
